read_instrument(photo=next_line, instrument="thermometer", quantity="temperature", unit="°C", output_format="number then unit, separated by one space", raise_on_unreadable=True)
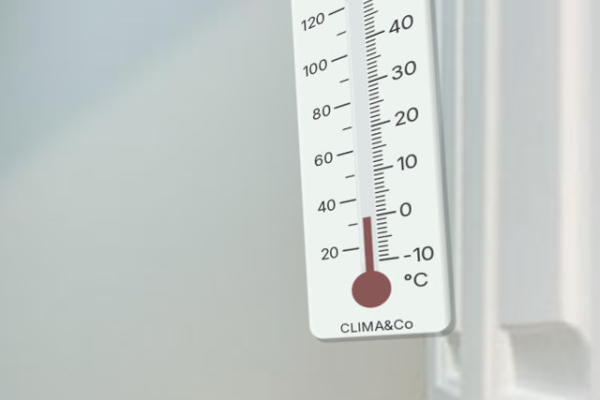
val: 0 °C
